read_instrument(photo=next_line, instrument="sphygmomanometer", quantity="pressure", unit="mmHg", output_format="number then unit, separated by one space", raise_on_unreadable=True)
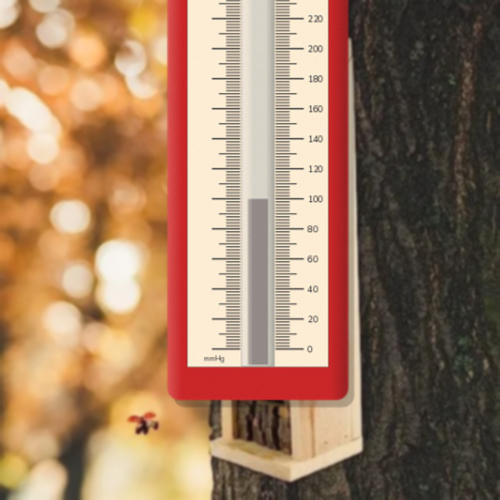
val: 100 mmHg
